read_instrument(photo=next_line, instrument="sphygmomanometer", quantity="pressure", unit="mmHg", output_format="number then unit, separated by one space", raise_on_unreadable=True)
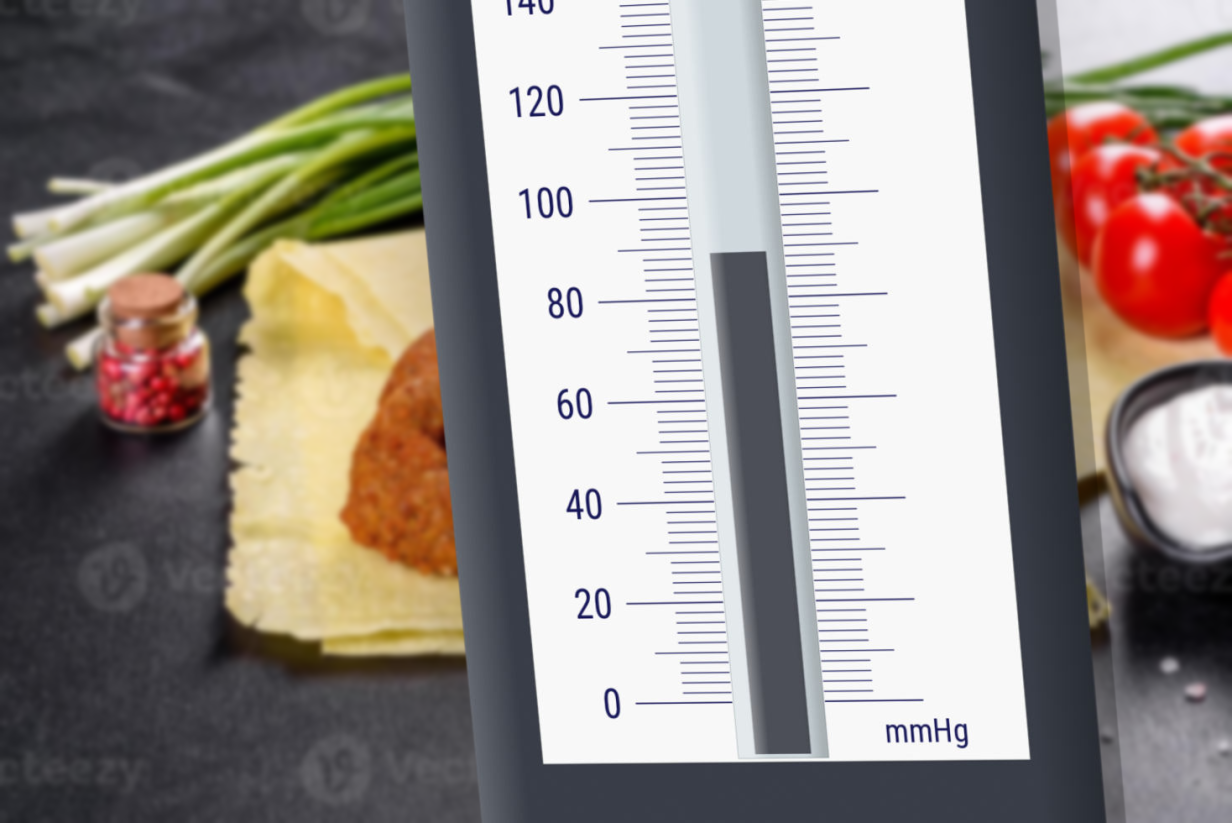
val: 89 mmHg
